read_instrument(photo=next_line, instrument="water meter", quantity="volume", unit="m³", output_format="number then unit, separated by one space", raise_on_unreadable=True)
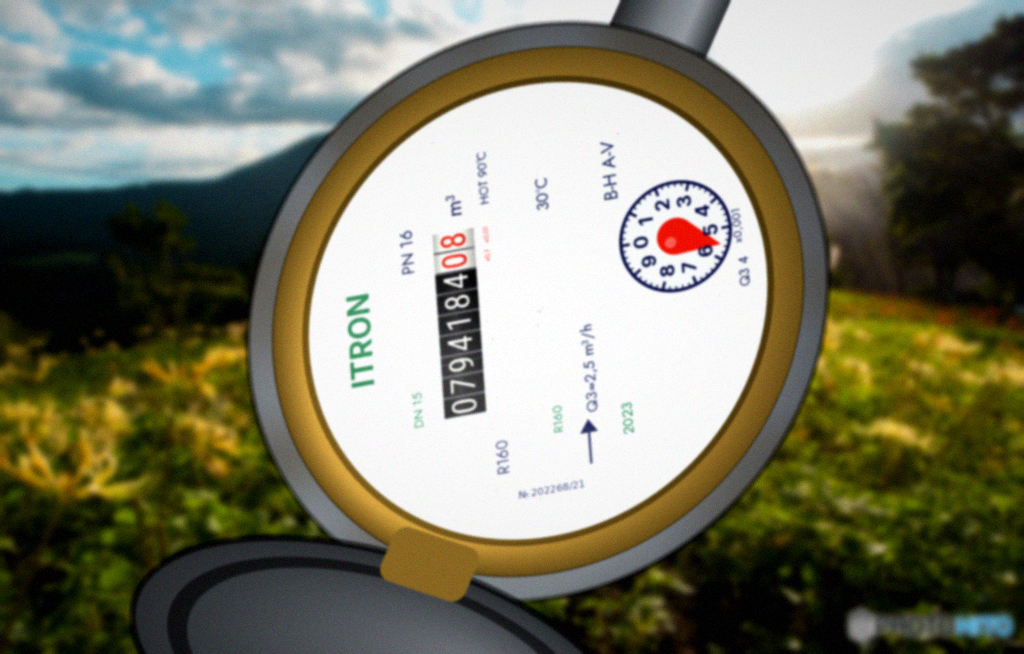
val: 794184.085 m³
